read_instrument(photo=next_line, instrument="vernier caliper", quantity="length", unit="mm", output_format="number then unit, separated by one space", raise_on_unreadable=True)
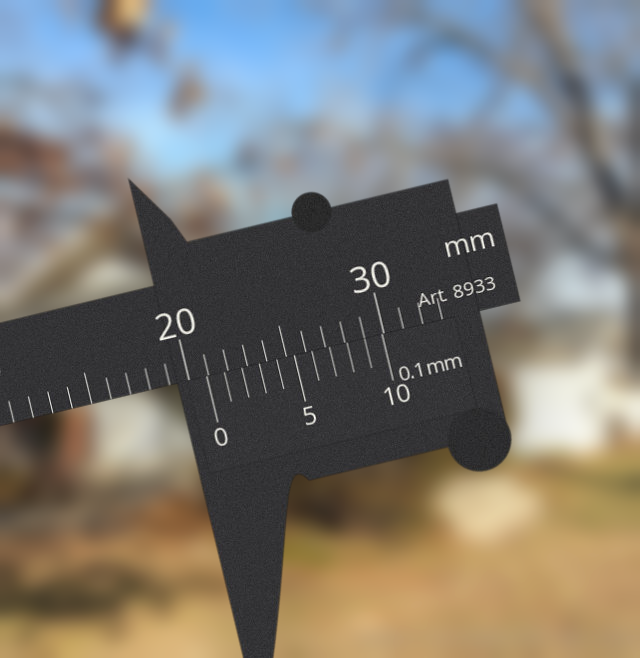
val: 20.9 mm
